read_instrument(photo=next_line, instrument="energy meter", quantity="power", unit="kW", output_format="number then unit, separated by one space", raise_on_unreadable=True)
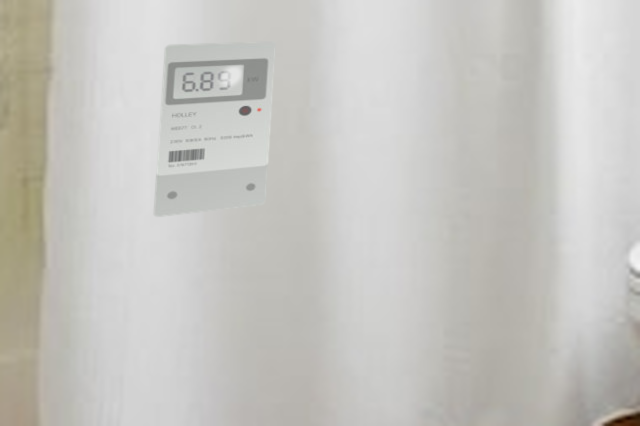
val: 6.89 kW
